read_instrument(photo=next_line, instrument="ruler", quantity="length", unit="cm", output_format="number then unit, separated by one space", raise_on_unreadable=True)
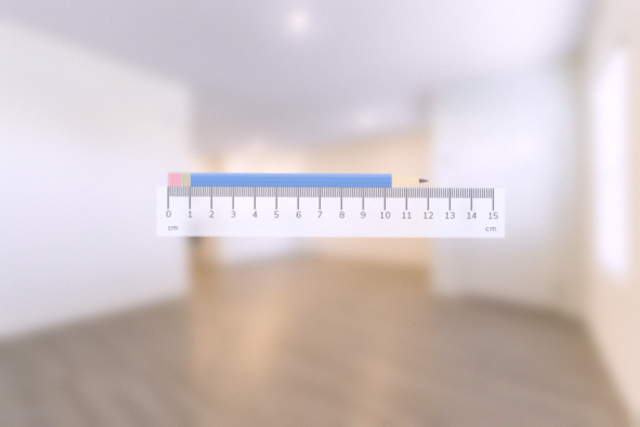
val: 12 cm
